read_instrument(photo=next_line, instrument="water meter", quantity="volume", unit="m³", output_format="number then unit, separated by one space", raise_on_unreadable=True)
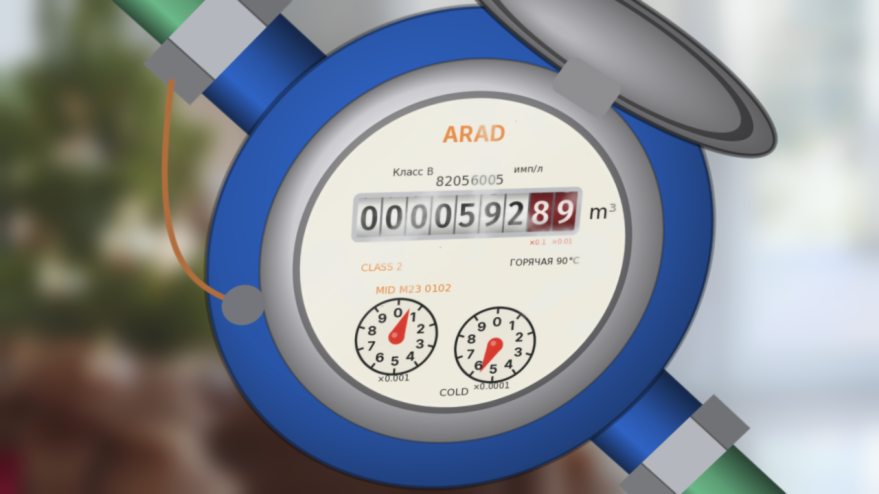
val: 592.8905 m³
